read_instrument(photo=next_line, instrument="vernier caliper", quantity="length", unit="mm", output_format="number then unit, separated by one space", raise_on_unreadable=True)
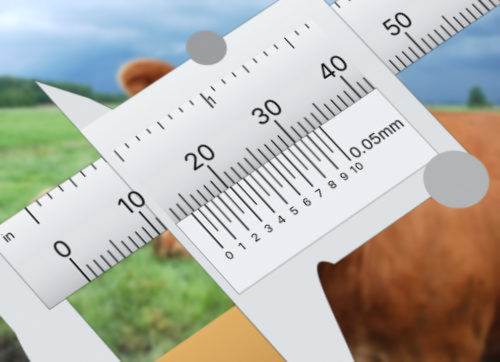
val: 14.6 mm
